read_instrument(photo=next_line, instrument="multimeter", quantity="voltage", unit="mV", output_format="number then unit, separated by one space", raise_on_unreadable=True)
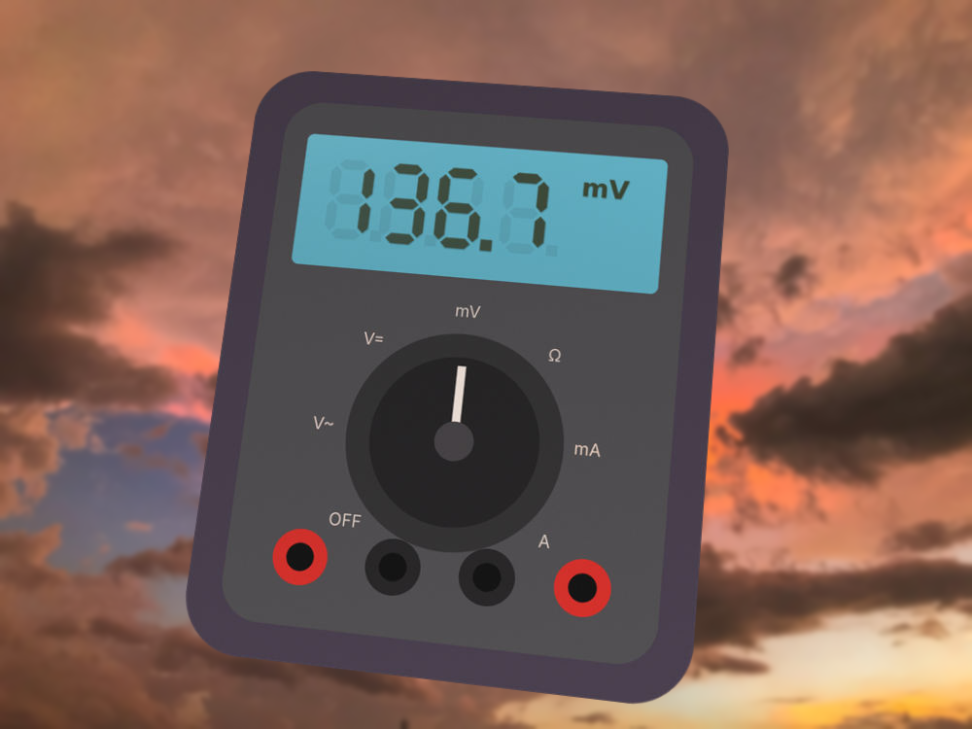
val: 136.7 mV
